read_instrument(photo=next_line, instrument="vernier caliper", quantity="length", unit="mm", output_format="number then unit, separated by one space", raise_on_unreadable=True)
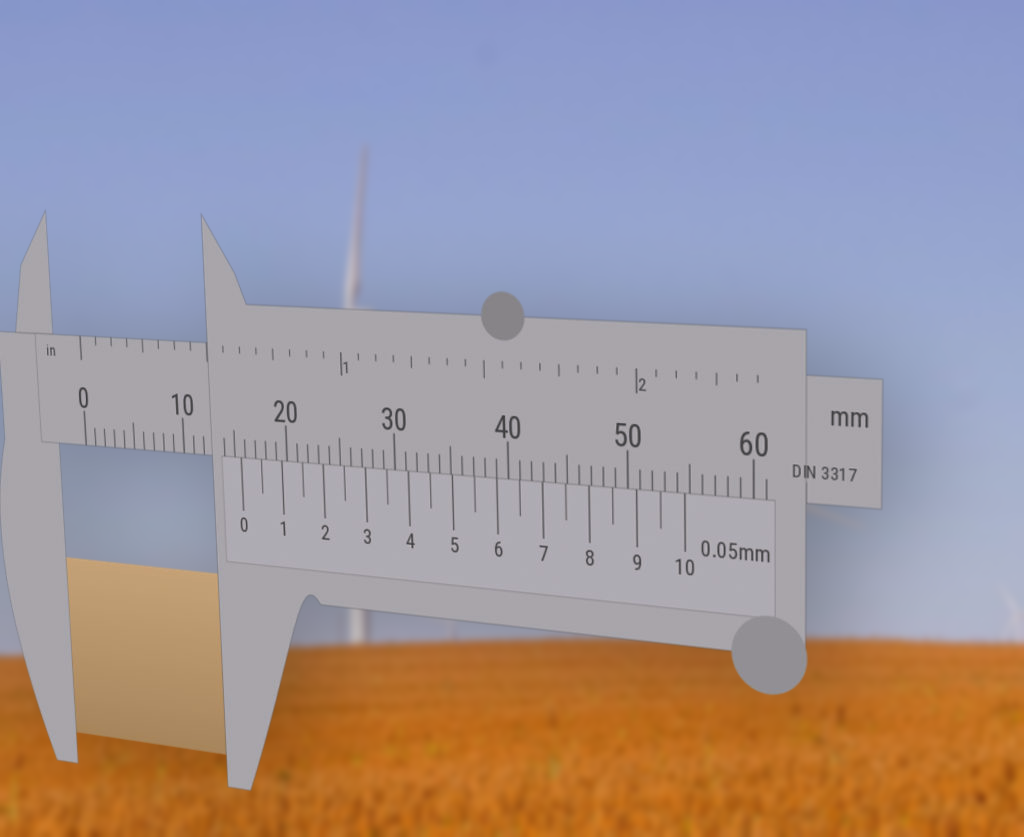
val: 15.6 mm
